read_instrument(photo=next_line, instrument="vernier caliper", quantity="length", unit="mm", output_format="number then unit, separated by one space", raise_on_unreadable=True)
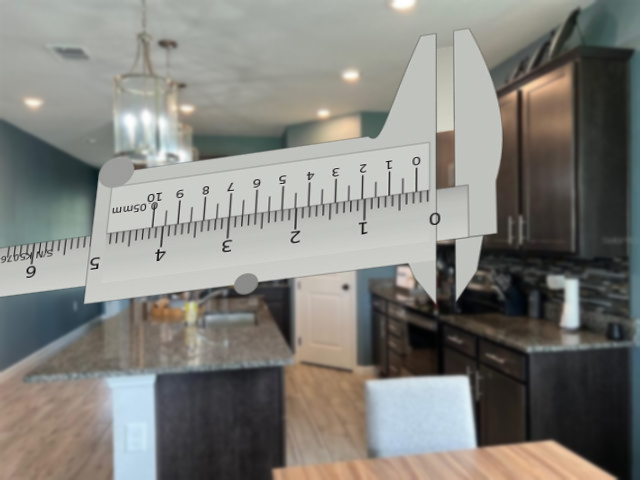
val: 2.6 mm
